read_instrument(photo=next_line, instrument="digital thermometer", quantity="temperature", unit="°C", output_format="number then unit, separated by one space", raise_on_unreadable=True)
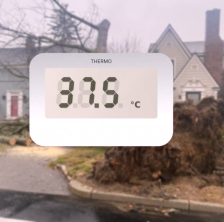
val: 37.5 °C
